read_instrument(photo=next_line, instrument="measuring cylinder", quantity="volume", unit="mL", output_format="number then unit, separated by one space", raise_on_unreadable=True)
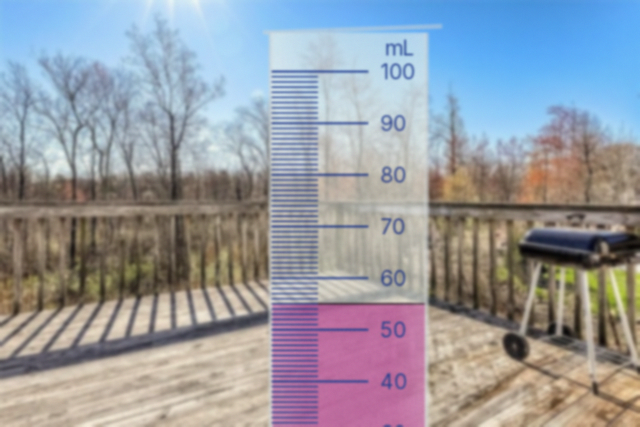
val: 55 mL
